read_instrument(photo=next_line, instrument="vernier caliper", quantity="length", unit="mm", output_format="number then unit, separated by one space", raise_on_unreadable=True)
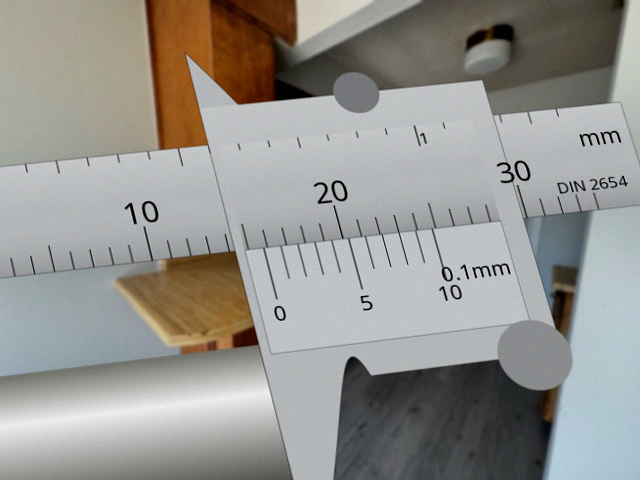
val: 15.8 mm
